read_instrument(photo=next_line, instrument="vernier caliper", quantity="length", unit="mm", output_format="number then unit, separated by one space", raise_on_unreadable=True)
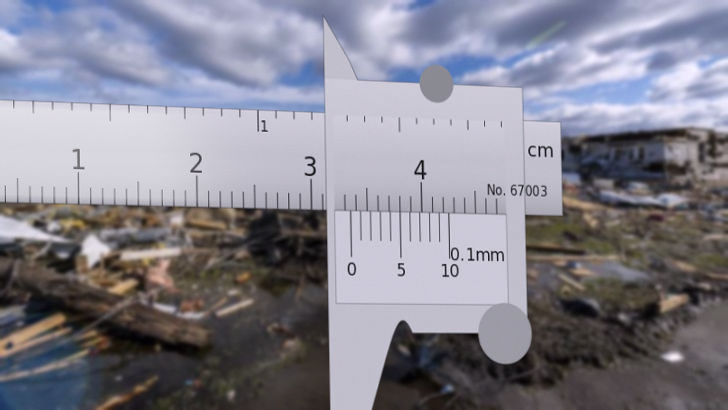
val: 33.5 mm
